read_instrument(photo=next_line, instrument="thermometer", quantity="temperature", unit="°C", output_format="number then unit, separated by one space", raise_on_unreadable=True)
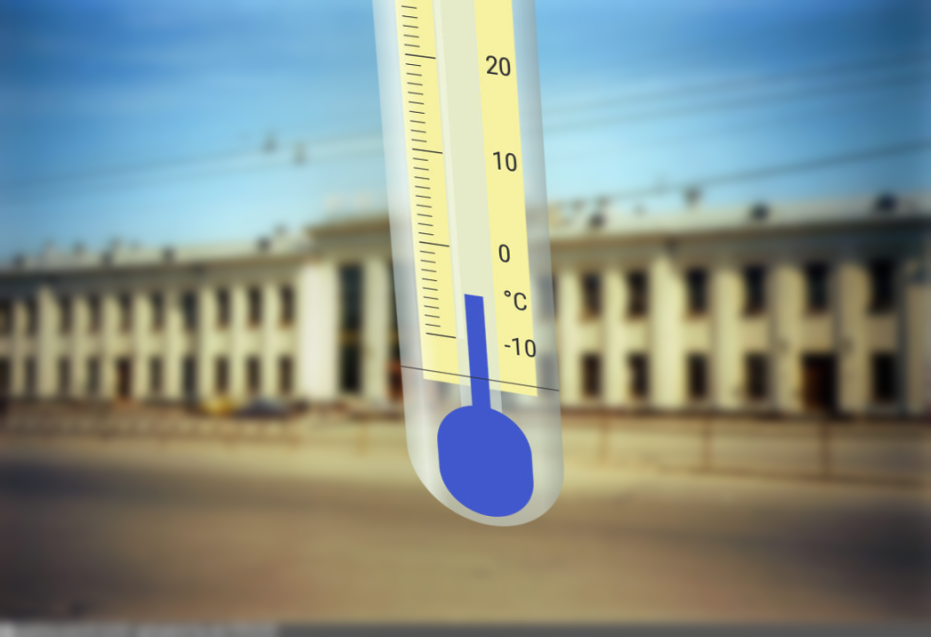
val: -5 °C
